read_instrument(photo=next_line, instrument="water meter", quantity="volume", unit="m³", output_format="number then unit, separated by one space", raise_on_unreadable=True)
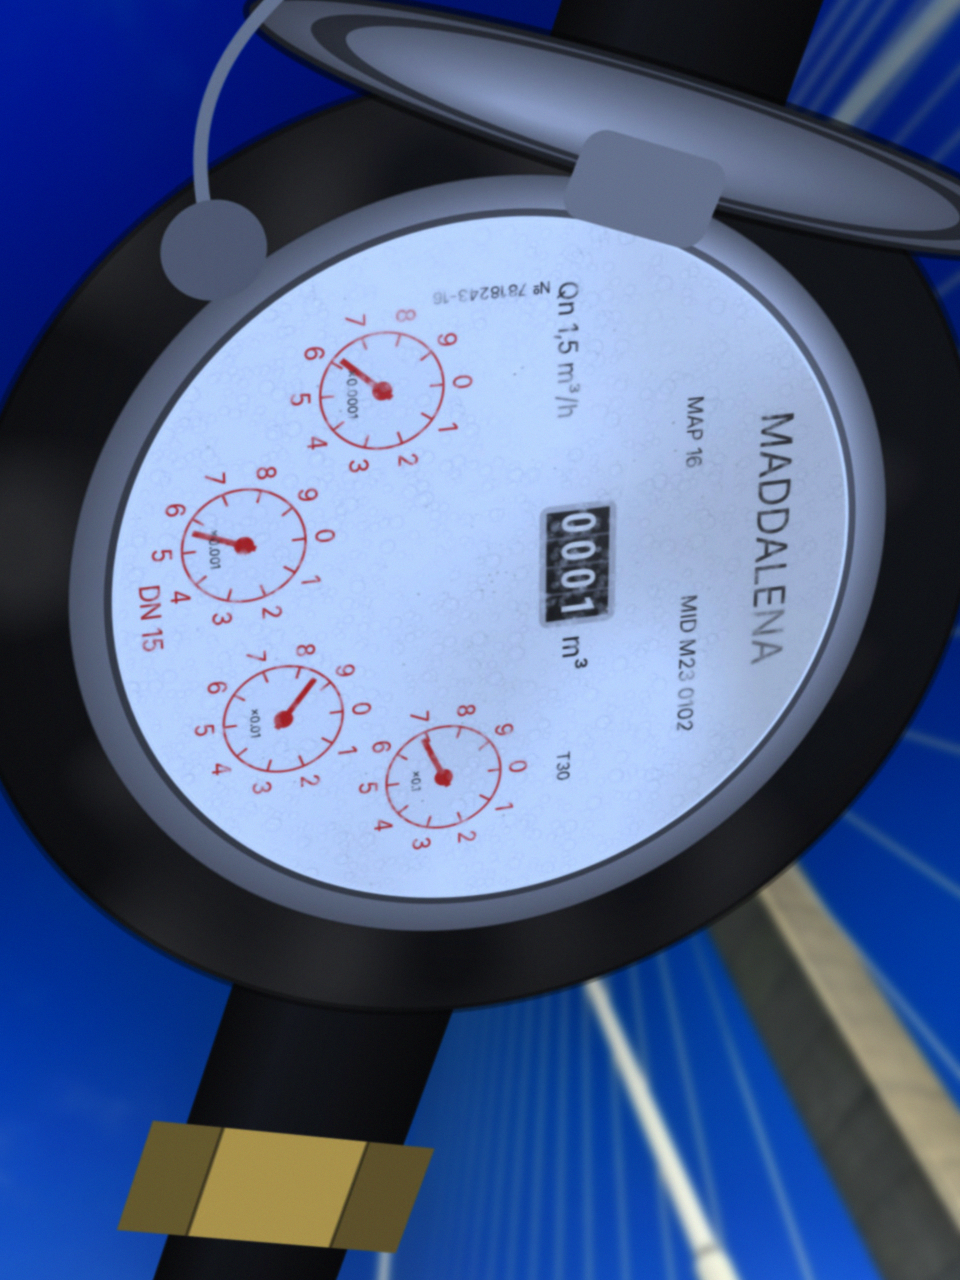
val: 1.6856 m³
